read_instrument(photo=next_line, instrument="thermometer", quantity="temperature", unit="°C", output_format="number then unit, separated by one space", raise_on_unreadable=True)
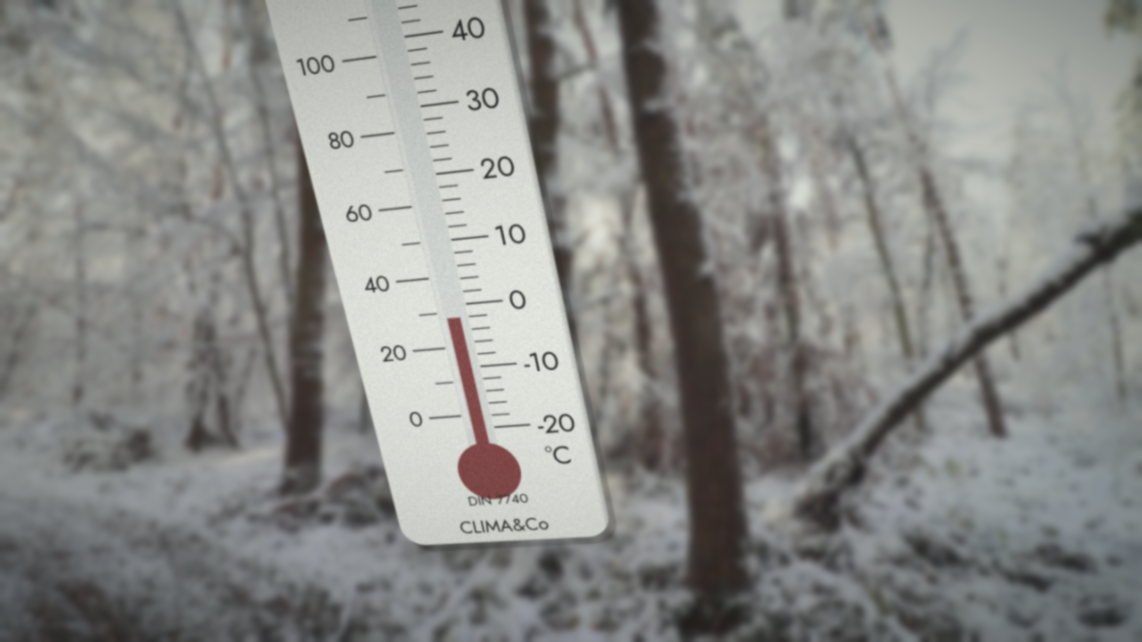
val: -2 °C
